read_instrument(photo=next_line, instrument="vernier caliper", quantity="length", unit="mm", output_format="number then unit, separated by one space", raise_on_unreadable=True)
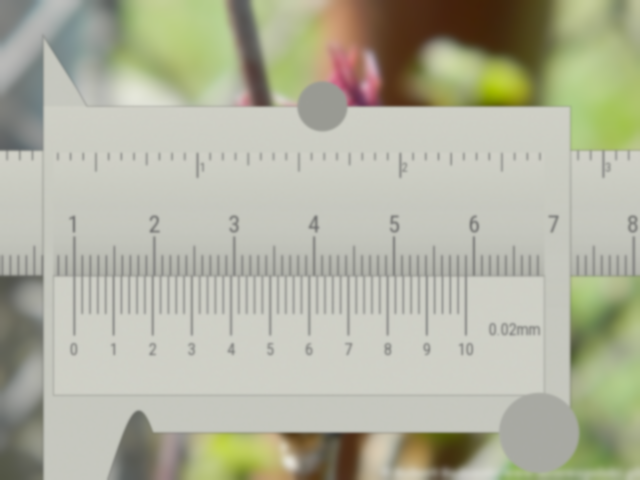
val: 10.0 mm
